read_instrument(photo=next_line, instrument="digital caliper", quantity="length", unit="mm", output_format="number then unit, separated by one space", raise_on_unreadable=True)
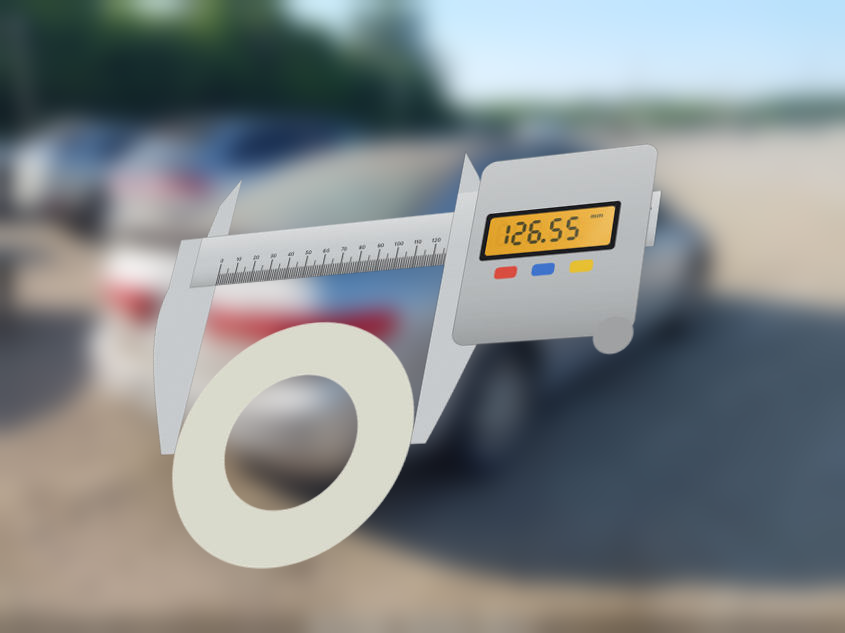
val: 126.55 mm
